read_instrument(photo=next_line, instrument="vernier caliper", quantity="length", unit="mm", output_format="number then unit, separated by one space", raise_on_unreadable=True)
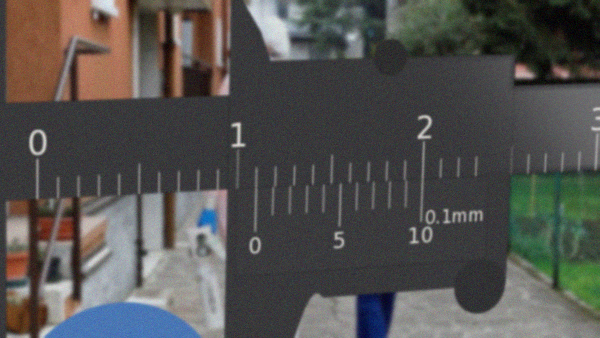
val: 11.0 mm
